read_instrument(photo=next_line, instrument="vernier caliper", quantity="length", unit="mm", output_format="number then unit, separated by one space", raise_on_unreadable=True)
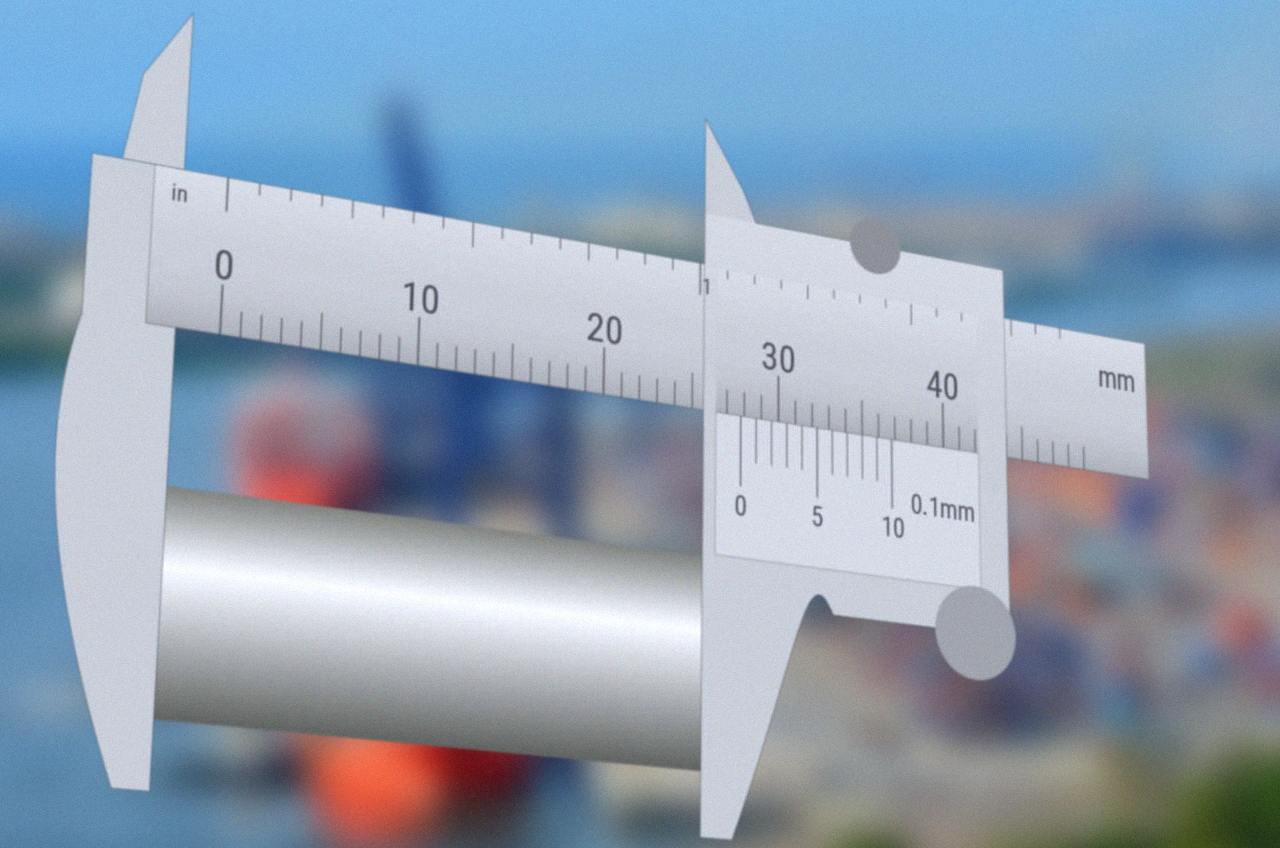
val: 27.8 mm
